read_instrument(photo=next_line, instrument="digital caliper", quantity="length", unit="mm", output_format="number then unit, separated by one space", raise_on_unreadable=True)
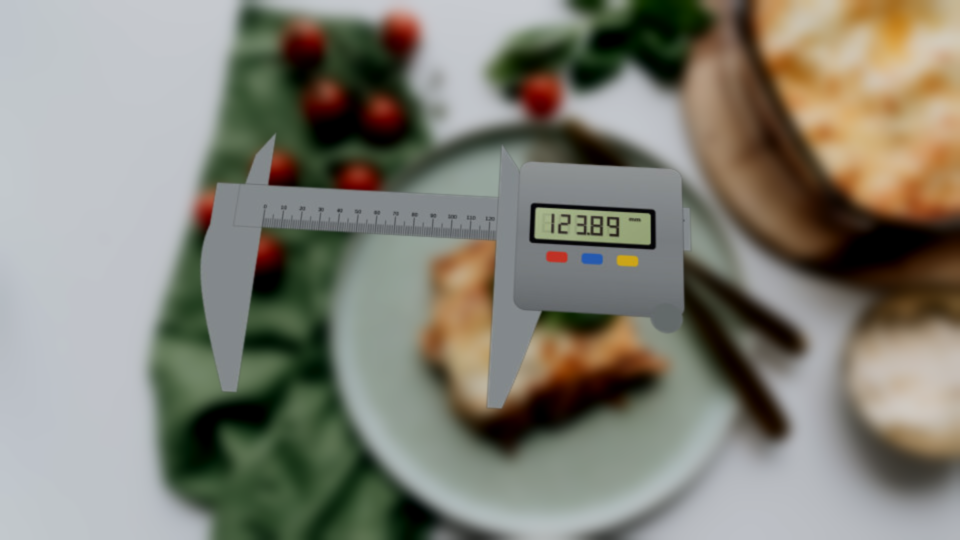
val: 123.89 mm
